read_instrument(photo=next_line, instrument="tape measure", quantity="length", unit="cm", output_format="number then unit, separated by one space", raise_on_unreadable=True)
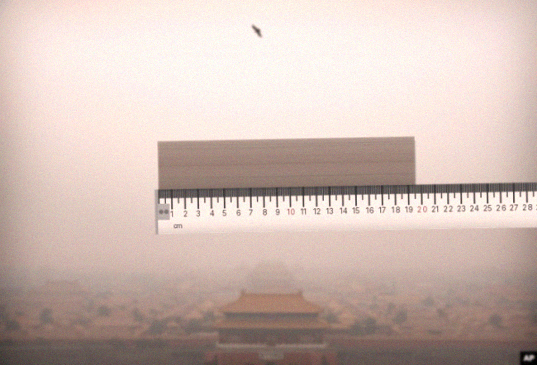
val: 19.5 cm
